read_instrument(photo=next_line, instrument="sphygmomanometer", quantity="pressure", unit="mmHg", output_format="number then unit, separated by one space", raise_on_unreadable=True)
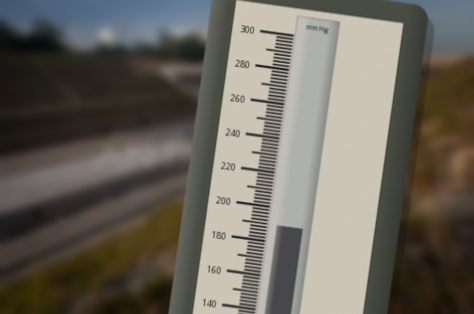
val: 190 mmHg
